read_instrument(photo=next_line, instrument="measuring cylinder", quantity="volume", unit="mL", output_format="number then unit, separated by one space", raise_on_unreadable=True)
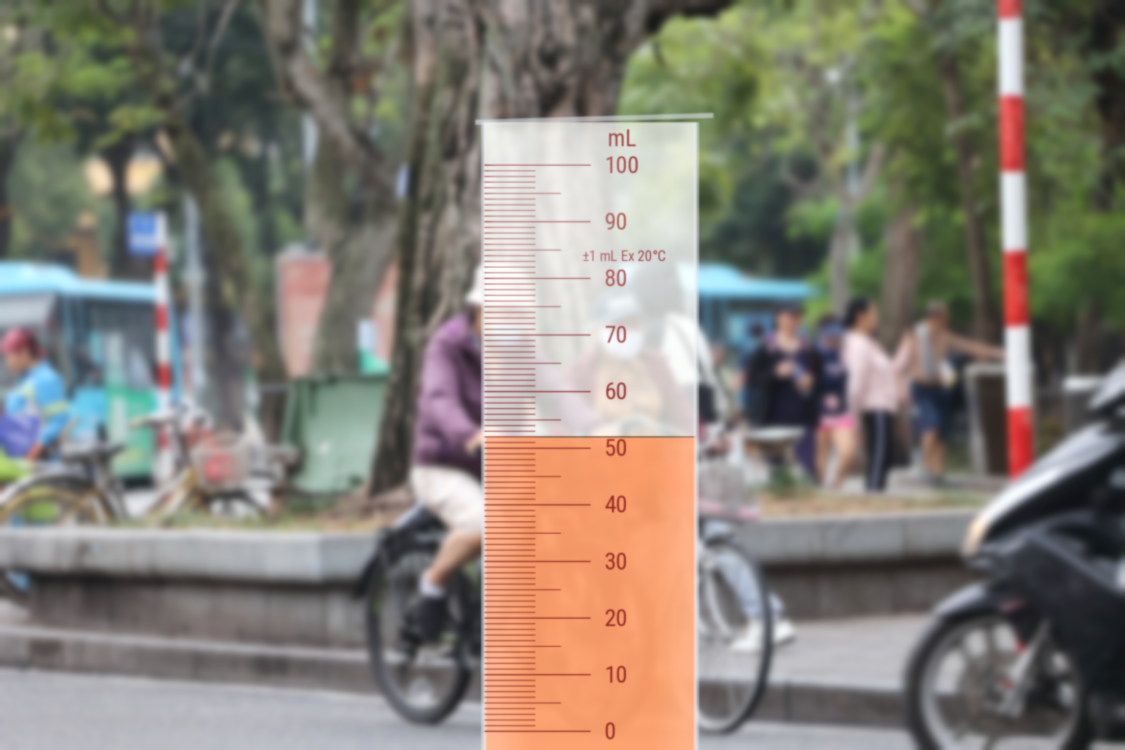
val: 52 mL
